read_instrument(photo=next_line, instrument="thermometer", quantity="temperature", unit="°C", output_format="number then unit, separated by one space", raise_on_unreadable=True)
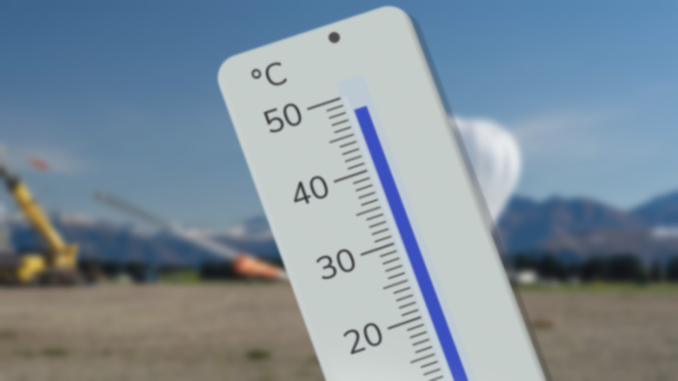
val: 48 °C
